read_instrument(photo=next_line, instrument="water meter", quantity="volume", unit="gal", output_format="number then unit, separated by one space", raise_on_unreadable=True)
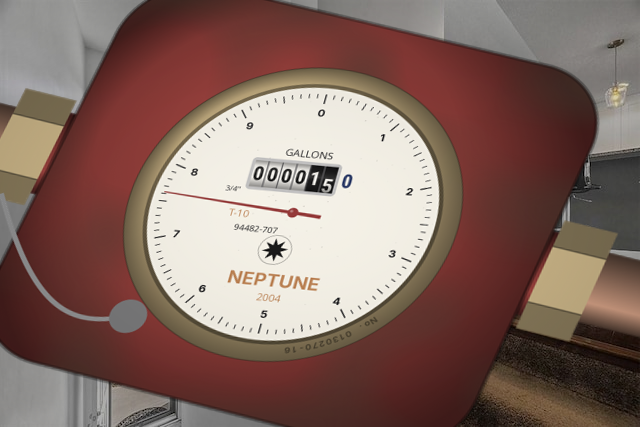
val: 147.6 gal
